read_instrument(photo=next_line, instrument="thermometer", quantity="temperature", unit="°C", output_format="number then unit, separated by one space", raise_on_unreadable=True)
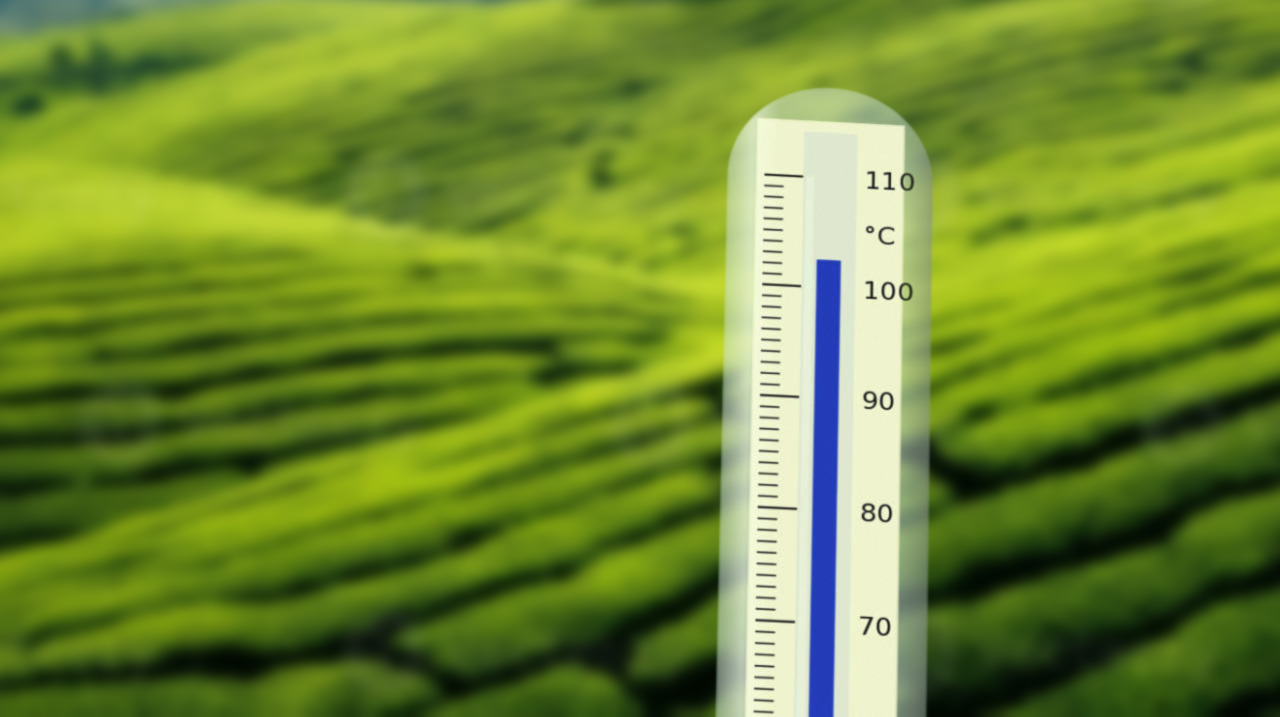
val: 102.5 °C
